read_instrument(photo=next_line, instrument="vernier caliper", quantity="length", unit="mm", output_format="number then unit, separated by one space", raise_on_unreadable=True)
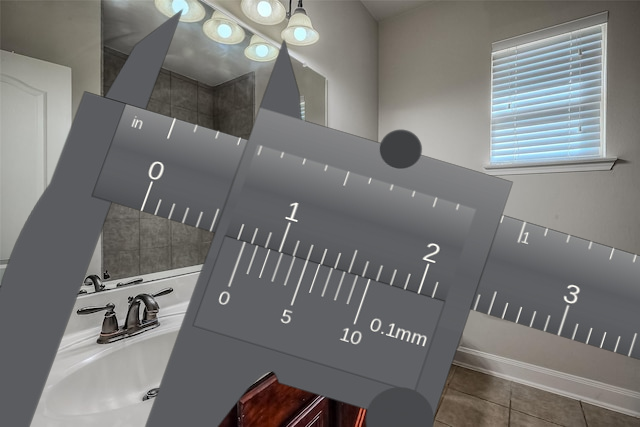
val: 7.5 mm
